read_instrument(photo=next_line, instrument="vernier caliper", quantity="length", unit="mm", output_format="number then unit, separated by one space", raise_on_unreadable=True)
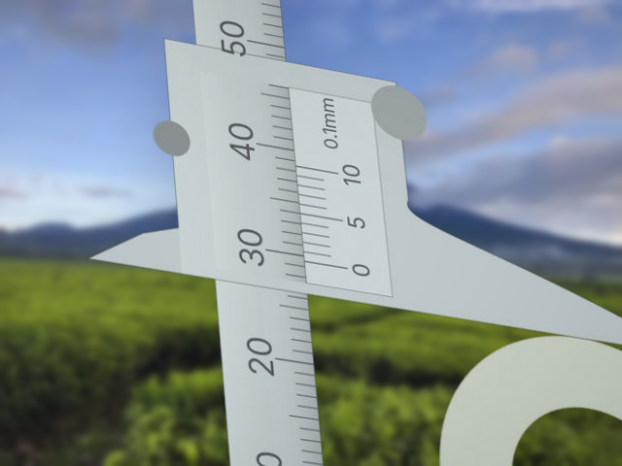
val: 29.5 mm
